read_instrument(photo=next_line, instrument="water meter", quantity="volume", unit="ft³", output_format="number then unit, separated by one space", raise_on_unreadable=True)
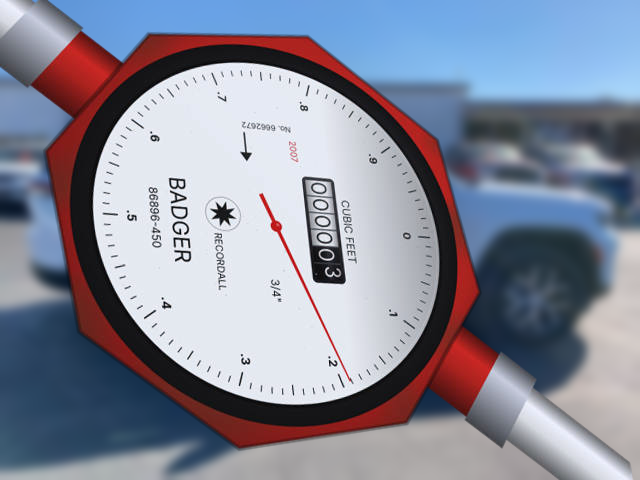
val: 3.19 ft³
